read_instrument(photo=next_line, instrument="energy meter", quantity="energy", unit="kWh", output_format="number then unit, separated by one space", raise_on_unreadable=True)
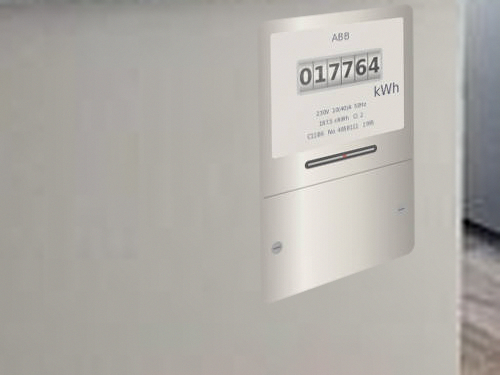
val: 17764 kWh
